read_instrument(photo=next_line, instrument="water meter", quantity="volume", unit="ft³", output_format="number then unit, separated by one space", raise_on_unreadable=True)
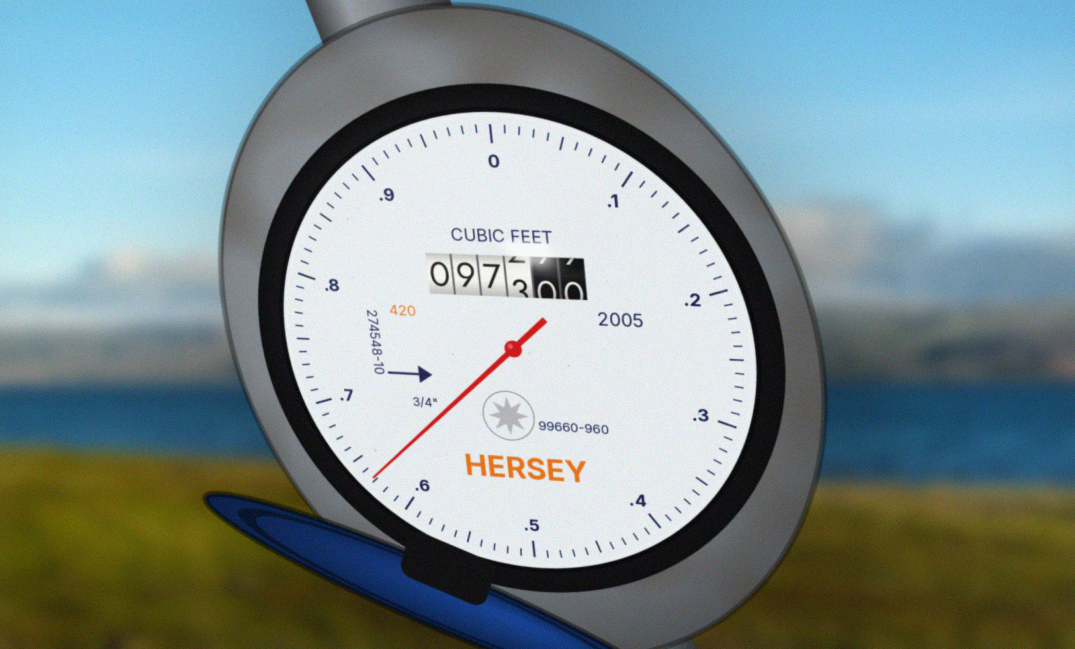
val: 97299.63 ft³
